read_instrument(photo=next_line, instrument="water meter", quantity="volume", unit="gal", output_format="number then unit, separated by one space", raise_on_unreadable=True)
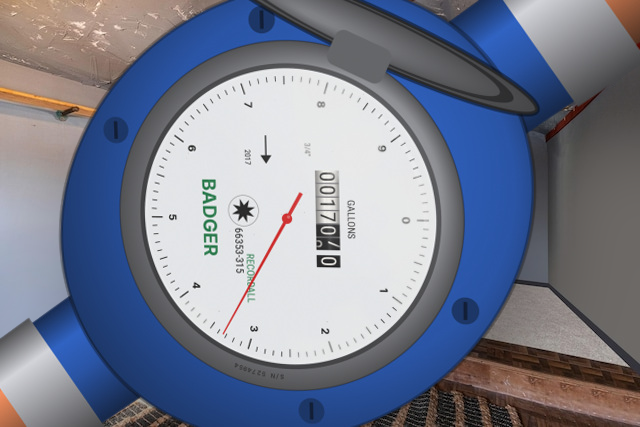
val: 17073.3 gal
